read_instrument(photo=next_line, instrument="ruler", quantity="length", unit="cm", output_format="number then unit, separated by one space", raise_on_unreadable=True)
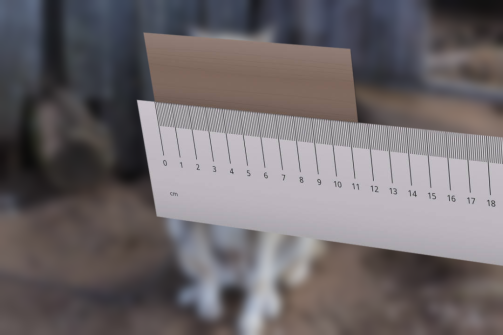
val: 11.5 cm
